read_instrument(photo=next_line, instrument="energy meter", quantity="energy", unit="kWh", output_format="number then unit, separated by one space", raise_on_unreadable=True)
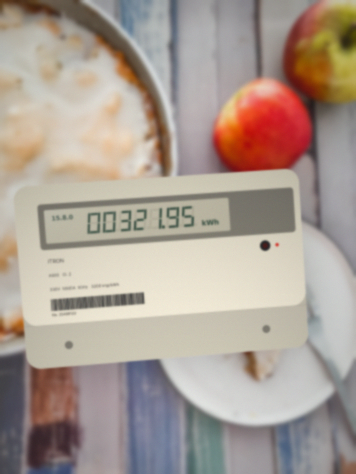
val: 321.95 kWh
